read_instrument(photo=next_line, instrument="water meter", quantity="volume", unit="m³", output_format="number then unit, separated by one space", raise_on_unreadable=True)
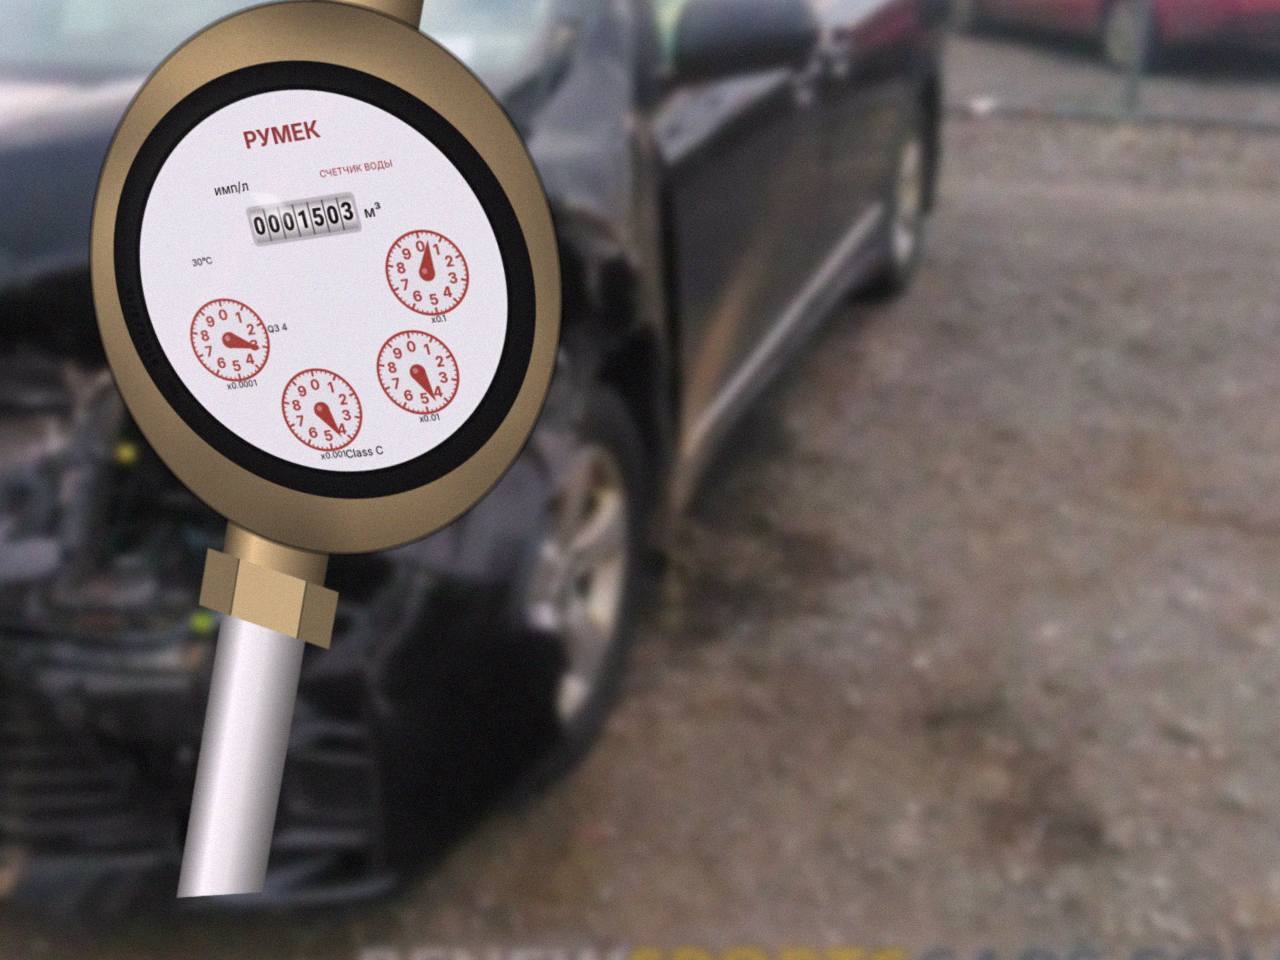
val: 1503.0443 m³
